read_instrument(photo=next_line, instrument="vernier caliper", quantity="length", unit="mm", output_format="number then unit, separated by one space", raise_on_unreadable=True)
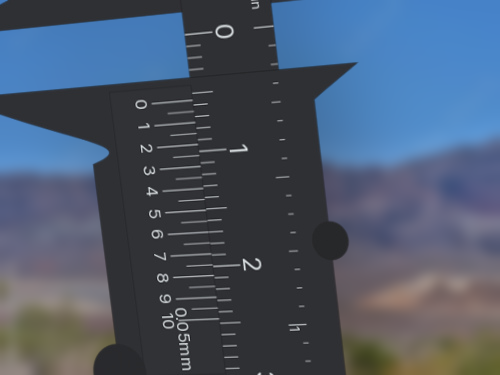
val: 5.6 mm
